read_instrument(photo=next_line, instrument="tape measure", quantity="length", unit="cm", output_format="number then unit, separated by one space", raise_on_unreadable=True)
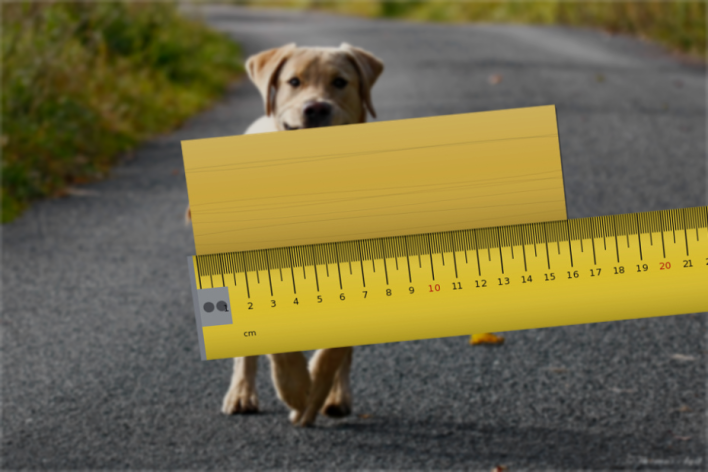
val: 16 cm
